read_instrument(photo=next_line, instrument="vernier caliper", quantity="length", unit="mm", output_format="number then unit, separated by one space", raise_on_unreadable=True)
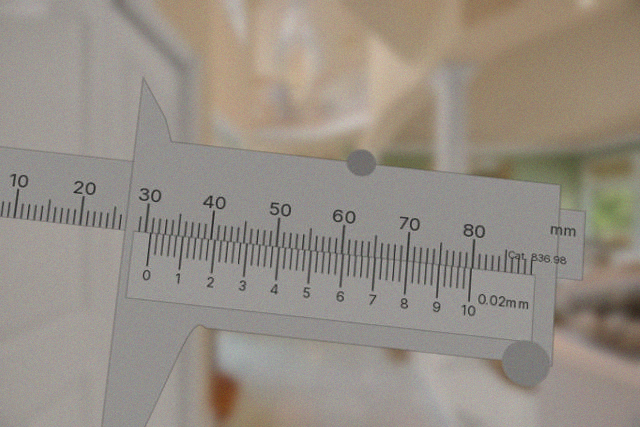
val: 30.8 mm
